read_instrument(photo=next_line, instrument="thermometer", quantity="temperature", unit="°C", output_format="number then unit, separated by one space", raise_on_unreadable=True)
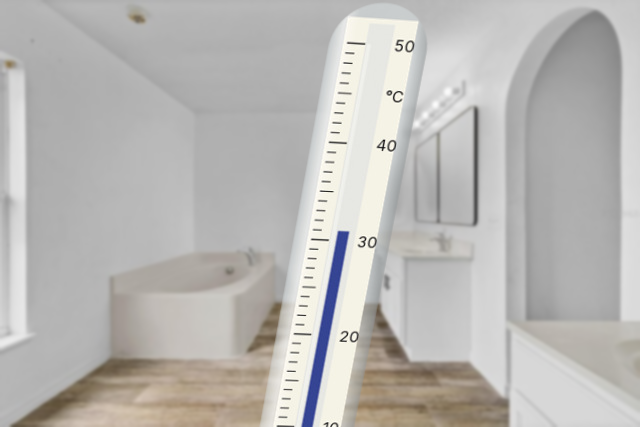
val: 31 °C
